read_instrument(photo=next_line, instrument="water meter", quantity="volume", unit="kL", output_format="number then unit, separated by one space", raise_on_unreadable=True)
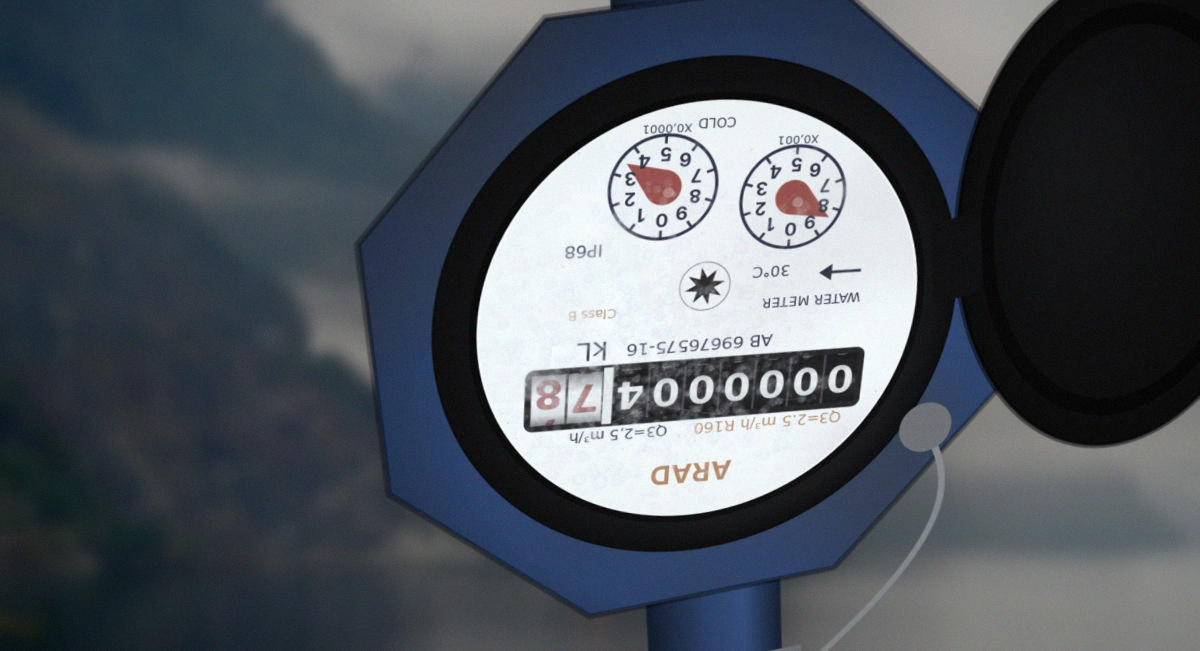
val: 4.7783 kL
